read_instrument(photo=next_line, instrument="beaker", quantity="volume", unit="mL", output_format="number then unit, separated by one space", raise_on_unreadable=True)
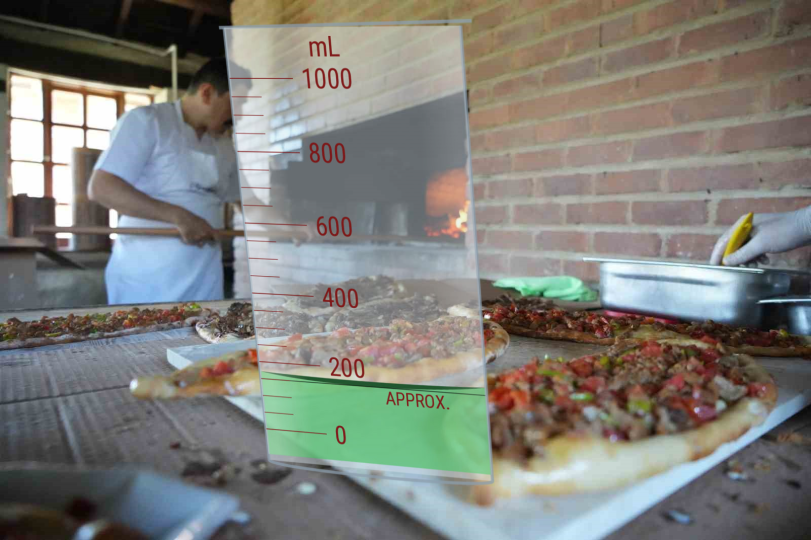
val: 150 mL
